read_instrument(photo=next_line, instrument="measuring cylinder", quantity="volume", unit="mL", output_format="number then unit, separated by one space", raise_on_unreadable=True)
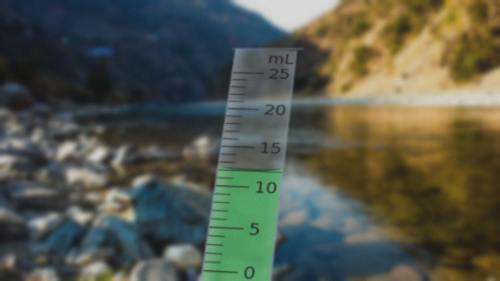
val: 12 mL
